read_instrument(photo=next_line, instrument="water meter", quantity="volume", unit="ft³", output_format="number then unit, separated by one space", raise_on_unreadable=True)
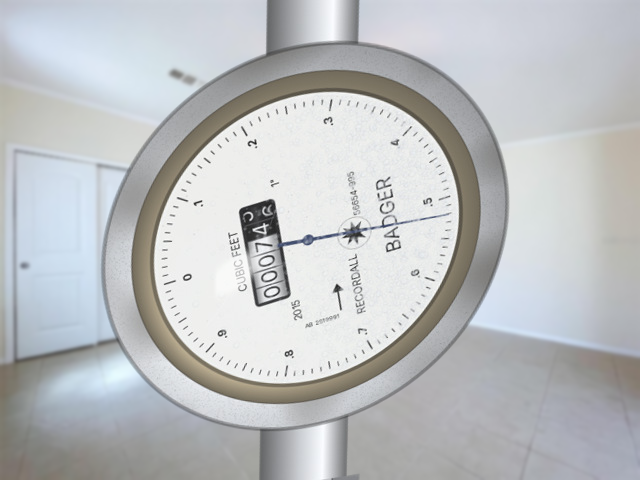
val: 745.52 ft³
